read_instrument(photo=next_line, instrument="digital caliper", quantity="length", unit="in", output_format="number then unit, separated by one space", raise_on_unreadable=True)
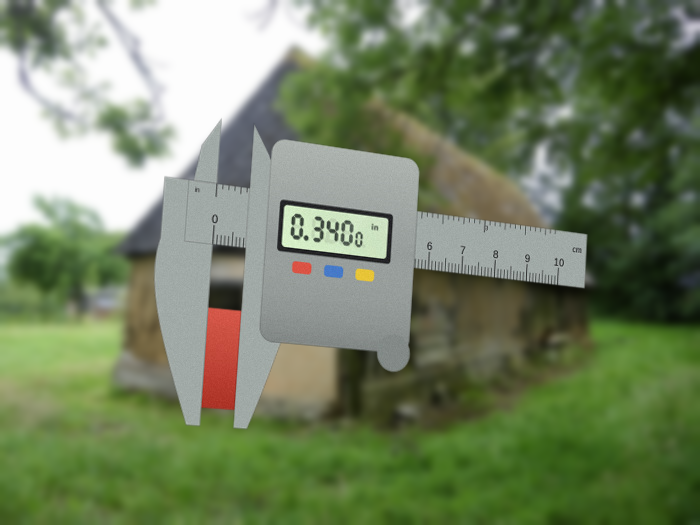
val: 0.3400 in
